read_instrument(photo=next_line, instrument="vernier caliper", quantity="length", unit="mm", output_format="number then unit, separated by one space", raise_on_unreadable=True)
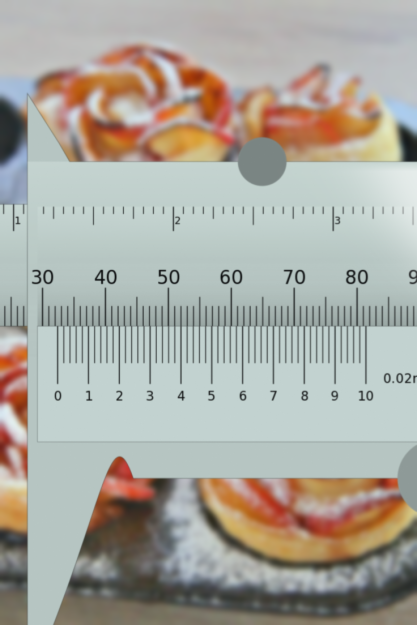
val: 32.4 mm
